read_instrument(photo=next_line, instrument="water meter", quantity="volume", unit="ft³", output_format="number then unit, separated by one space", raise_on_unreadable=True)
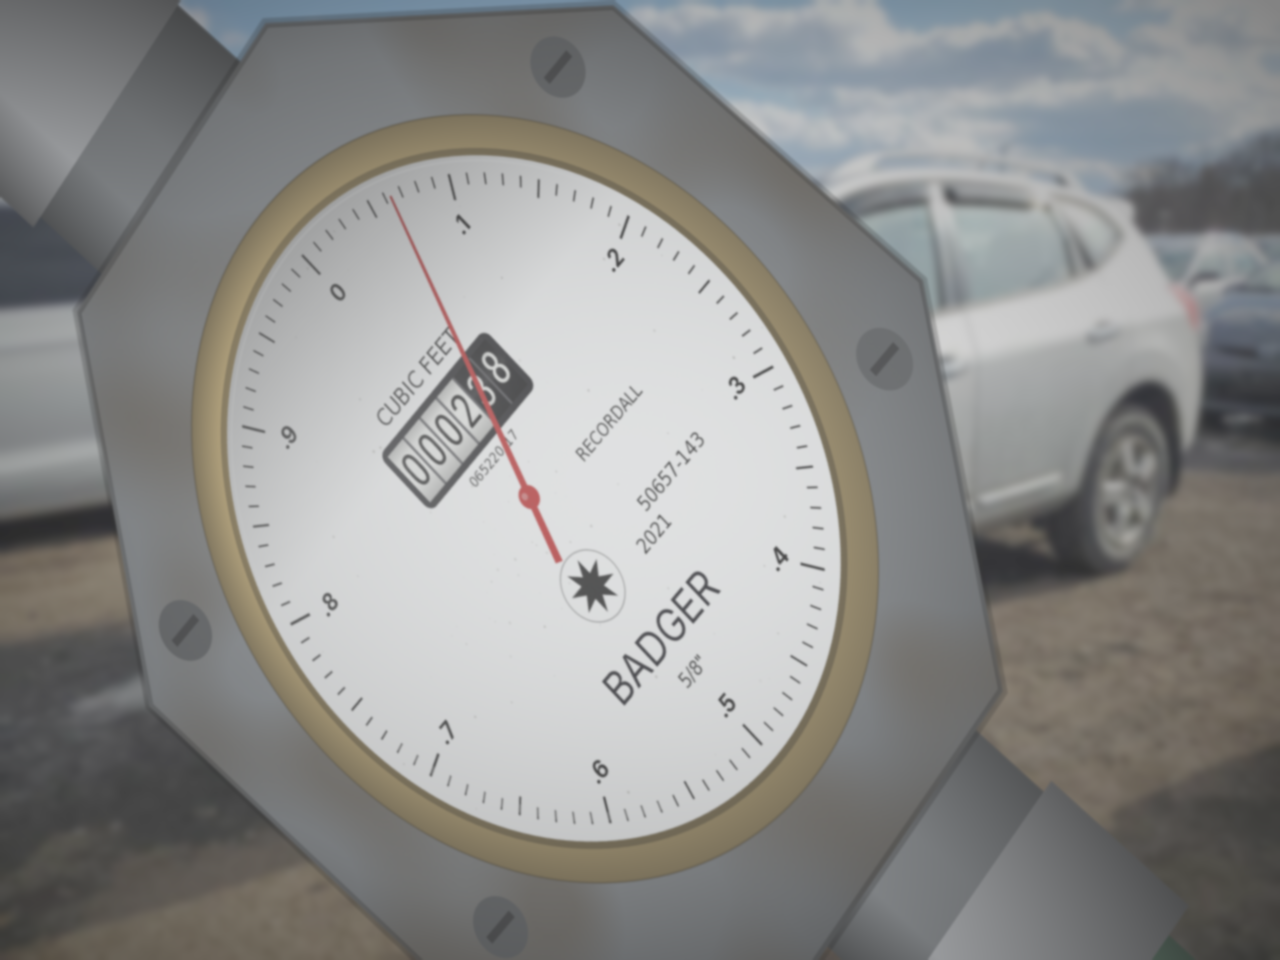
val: 238.06 ft³
